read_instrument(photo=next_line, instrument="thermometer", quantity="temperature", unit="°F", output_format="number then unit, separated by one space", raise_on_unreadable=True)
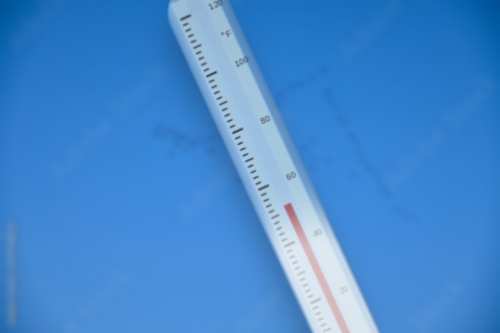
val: 52 °F
